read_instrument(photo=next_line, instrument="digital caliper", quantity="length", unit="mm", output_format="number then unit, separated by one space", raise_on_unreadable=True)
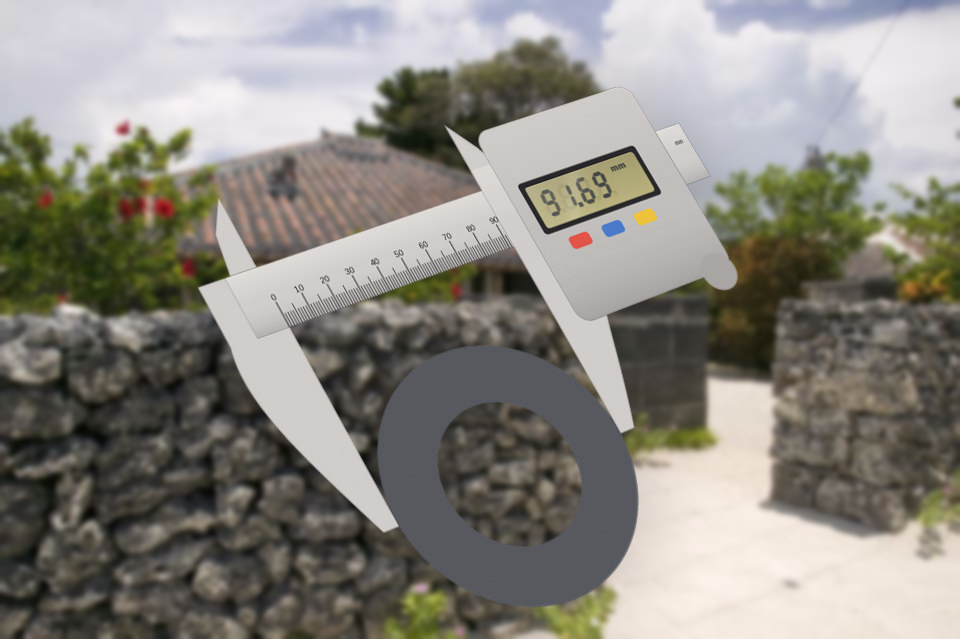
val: 91.69 mm
